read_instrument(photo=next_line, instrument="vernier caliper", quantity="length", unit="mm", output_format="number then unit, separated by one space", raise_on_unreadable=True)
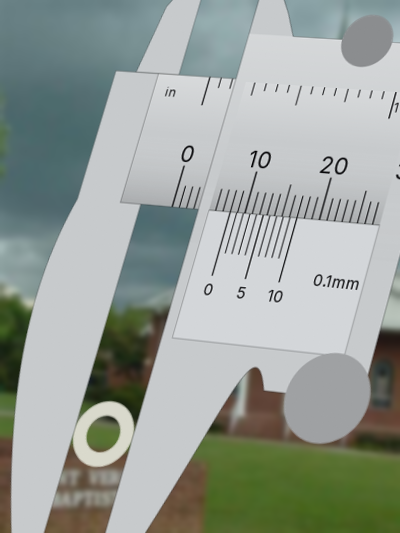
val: 8.0 mm
